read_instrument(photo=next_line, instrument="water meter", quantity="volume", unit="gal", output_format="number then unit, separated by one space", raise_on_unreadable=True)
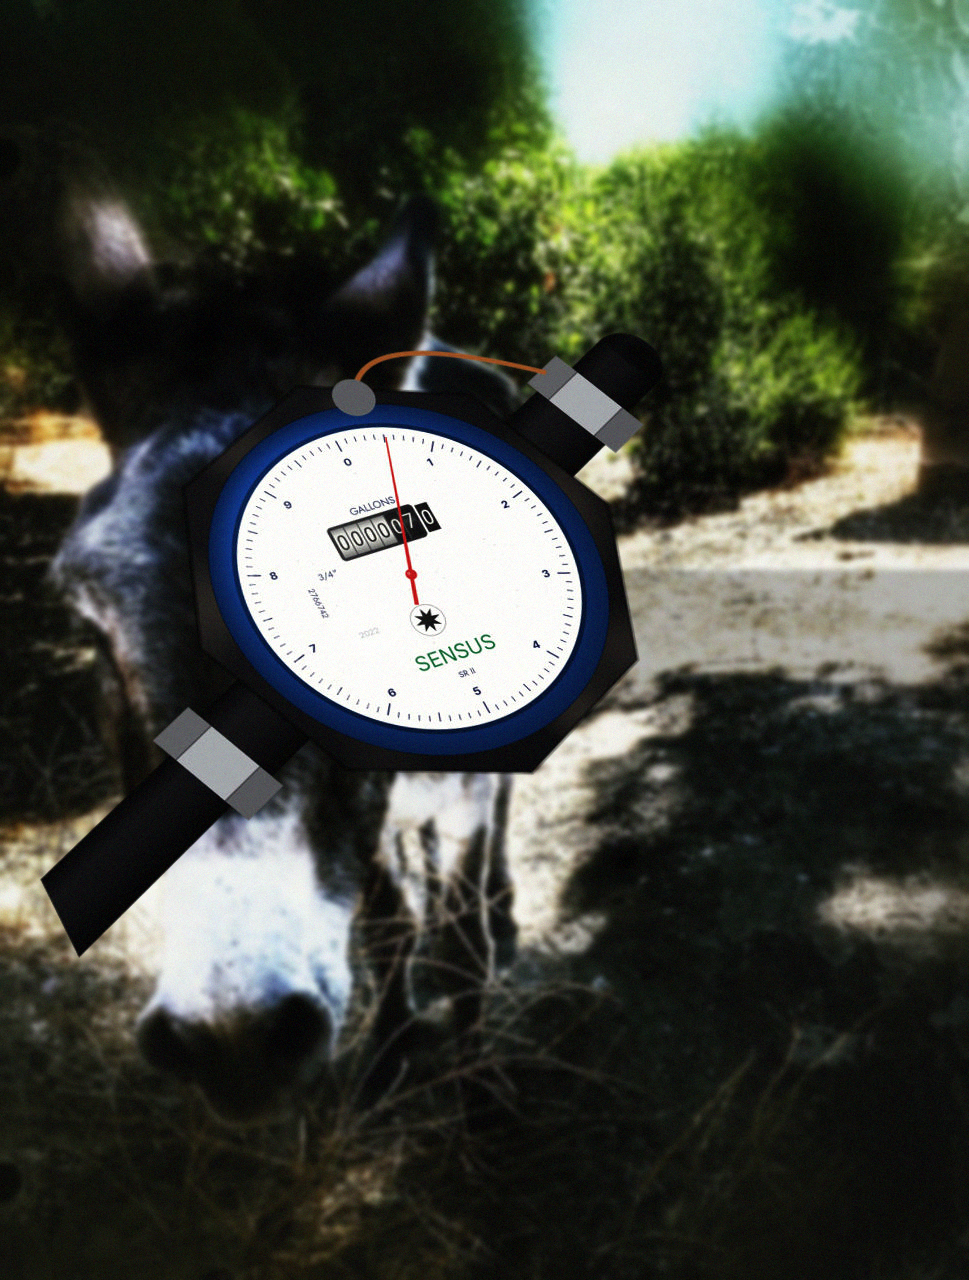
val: 70.5 gal
